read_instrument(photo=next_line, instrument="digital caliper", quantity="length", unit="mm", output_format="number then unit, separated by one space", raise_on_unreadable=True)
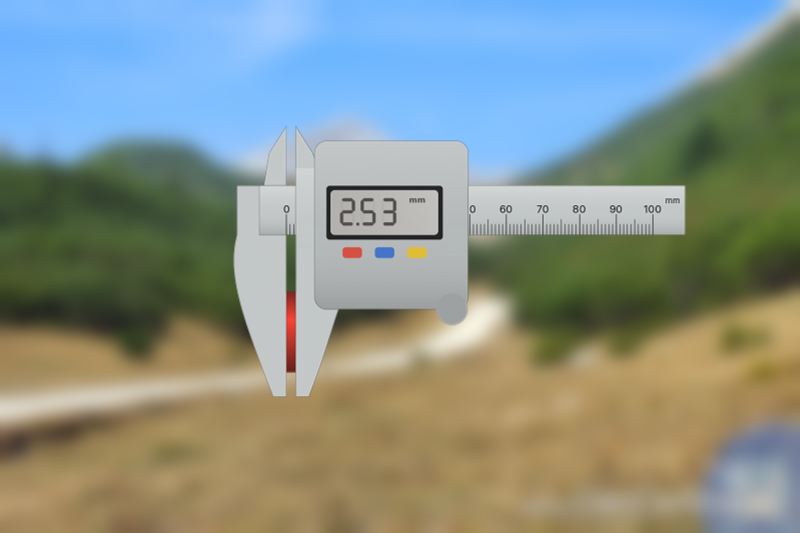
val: 2.53 mm
